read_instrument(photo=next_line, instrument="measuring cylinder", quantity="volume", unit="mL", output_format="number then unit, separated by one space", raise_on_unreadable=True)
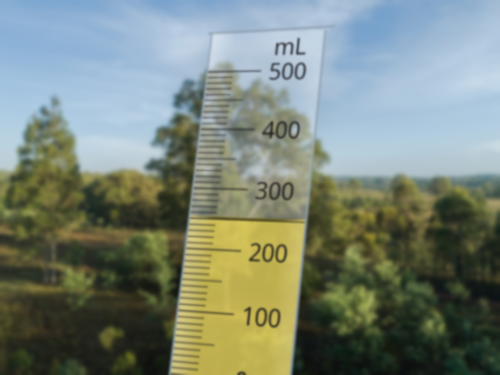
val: 250 mL
